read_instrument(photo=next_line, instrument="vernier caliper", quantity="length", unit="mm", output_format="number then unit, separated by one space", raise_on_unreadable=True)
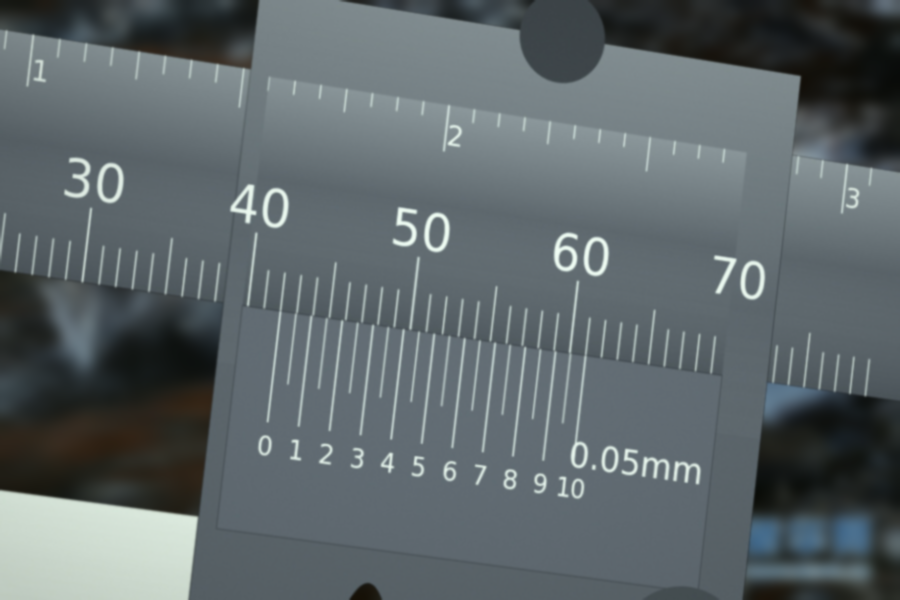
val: 42.0 mm
